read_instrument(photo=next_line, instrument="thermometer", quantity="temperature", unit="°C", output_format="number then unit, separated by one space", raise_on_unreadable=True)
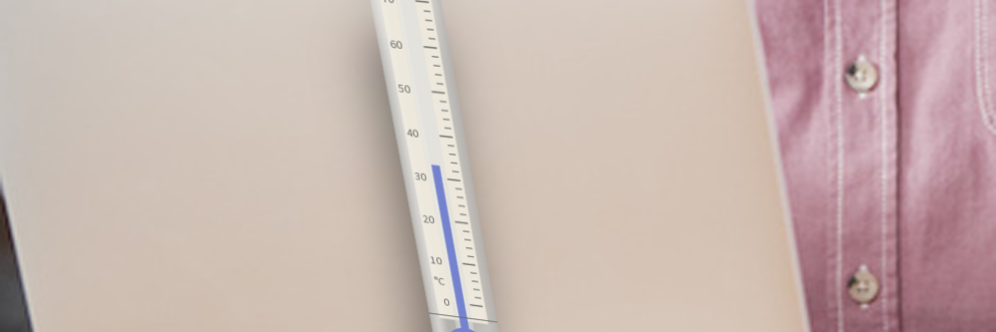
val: 33 °C
